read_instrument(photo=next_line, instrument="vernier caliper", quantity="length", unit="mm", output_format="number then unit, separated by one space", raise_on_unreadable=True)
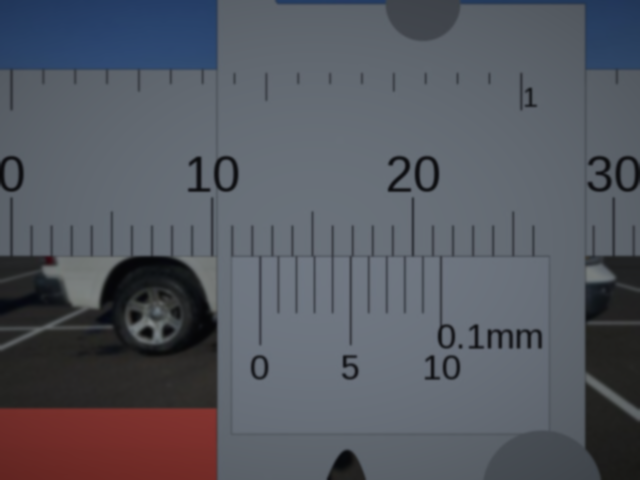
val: 12.4 mm
